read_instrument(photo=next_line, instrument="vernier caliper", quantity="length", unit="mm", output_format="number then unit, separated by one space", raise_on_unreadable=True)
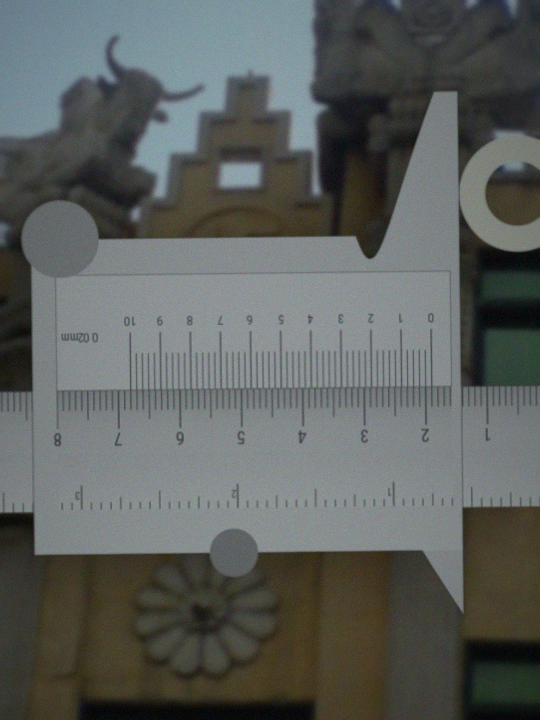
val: 19.0 mm
